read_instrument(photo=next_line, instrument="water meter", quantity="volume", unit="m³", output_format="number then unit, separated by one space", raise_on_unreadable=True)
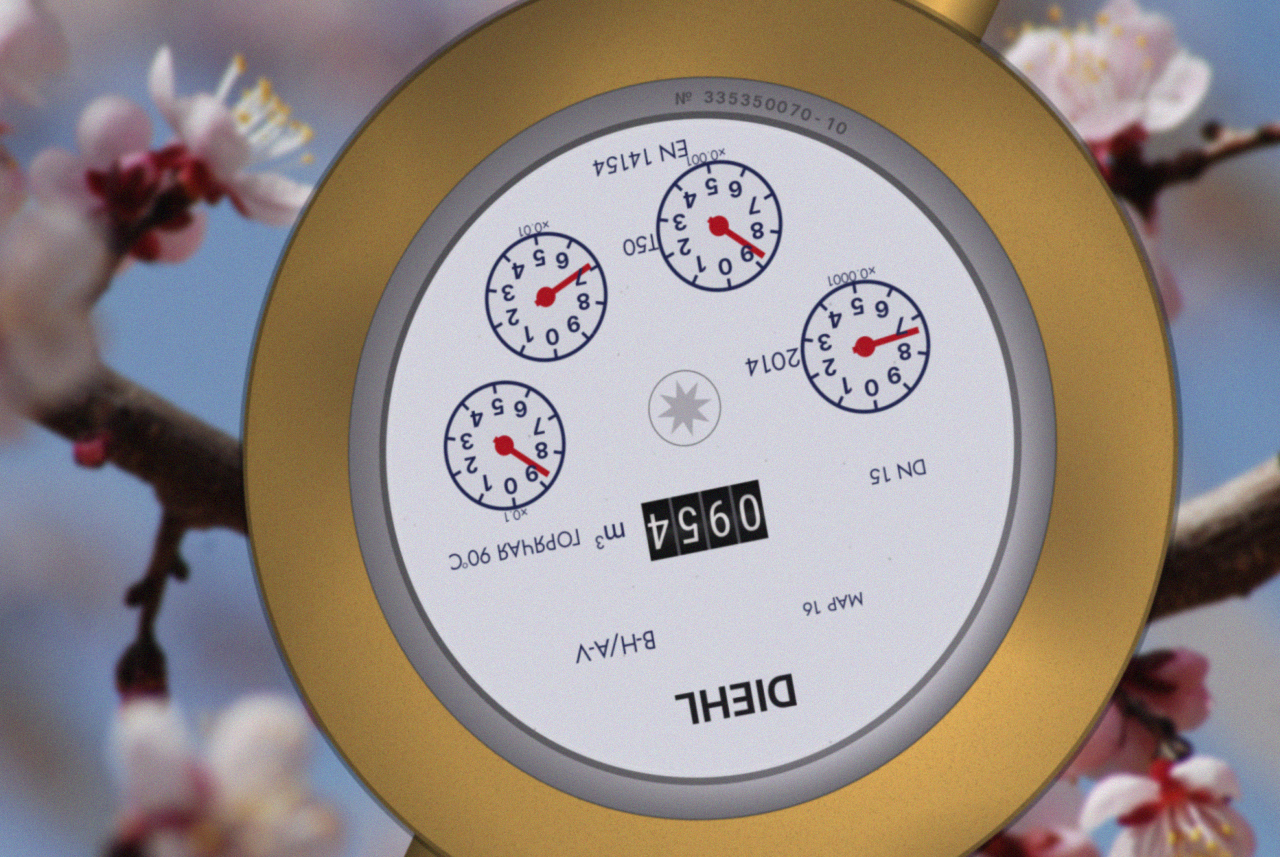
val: 954.8687 m³
